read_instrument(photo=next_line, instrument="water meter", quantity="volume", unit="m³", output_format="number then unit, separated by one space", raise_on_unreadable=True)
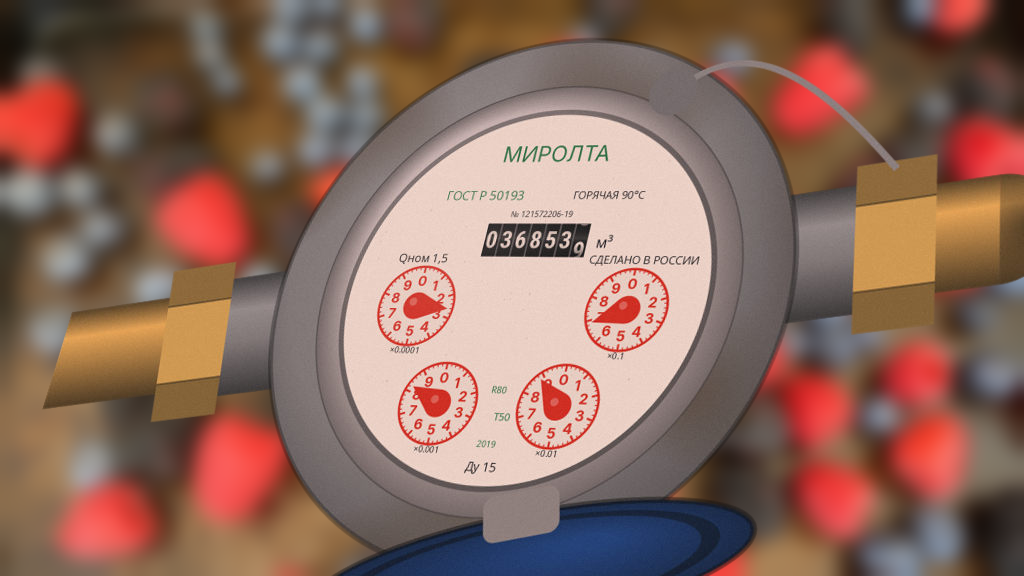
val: 368538.6882 m³
